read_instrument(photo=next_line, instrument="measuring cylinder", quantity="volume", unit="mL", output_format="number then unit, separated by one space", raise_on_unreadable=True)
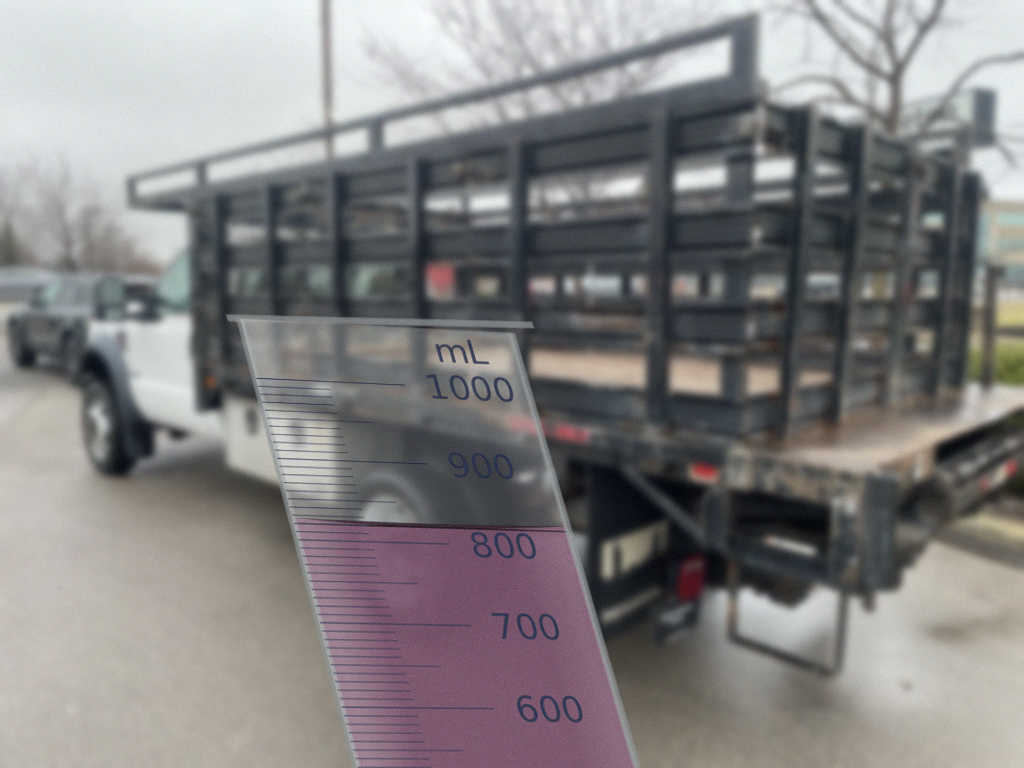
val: 820 mL
